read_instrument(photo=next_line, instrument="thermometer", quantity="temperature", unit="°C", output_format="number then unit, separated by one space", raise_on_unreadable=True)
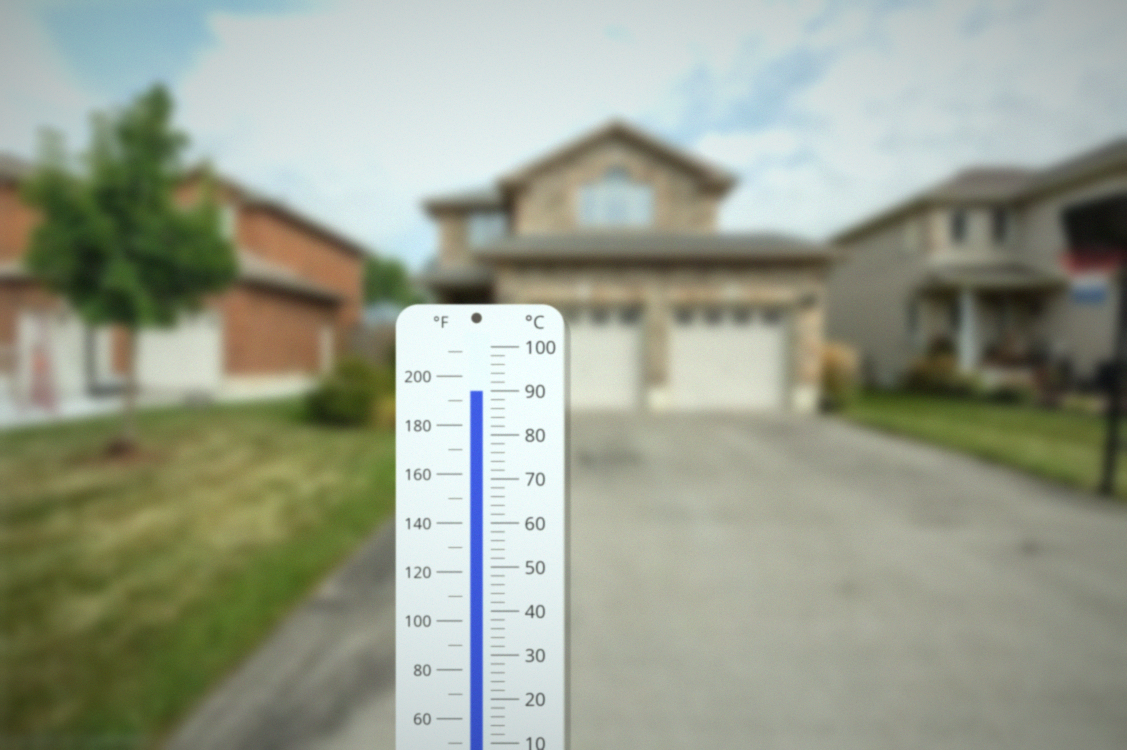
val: 90 °C
